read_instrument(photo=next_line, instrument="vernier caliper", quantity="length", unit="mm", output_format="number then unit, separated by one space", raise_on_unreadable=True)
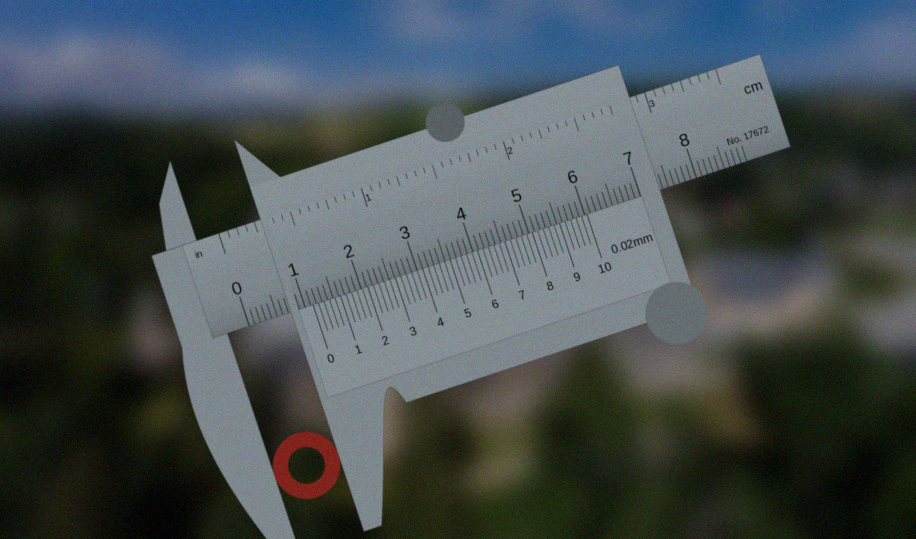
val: 11.4 mm
